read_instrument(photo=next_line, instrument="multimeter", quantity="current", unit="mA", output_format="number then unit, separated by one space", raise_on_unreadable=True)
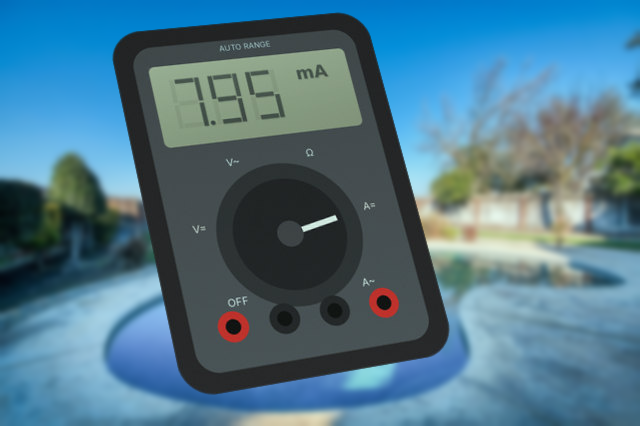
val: 7.95 mA
